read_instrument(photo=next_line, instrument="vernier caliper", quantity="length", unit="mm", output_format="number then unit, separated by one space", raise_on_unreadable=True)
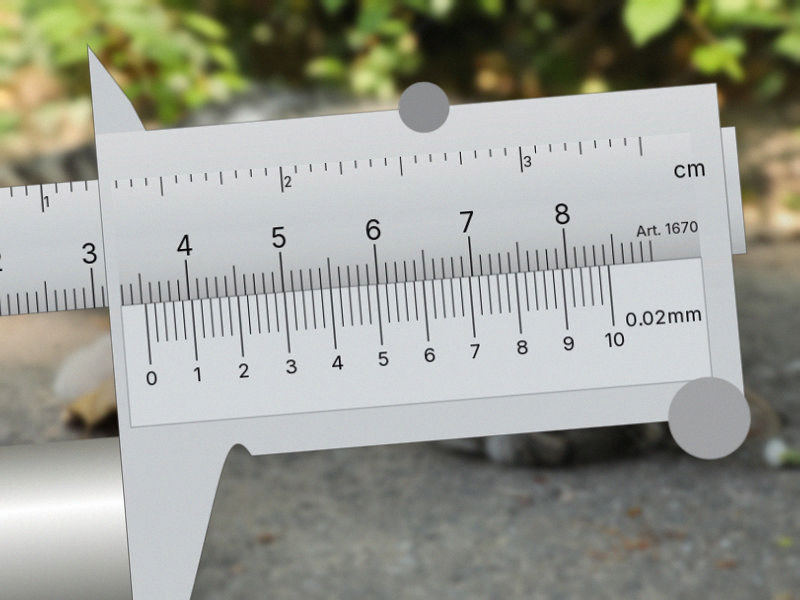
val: 35.4 mm
